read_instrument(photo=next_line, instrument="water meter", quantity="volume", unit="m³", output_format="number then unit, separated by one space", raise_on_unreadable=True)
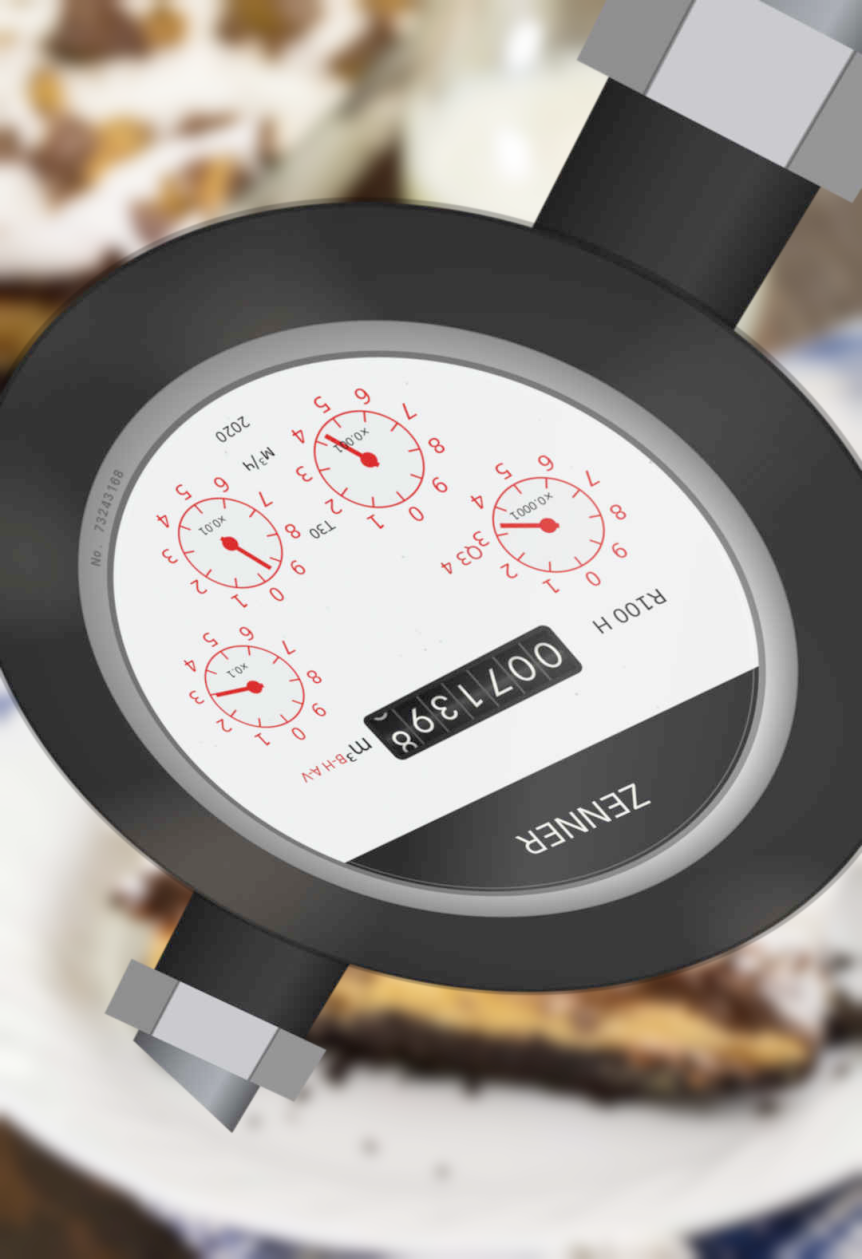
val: 71398.2943 m³
